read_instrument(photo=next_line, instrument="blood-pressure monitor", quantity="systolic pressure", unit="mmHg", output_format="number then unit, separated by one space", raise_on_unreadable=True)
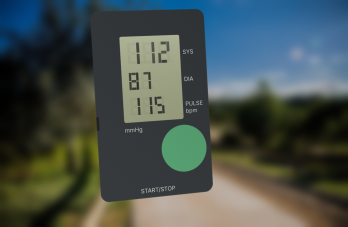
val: 112 mmHg
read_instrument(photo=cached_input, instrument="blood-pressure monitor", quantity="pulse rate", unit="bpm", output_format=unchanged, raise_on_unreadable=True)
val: 115 bpm
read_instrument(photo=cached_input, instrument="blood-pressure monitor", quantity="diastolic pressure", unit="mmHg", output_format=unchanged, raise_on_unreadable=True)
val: 87 mmHg
